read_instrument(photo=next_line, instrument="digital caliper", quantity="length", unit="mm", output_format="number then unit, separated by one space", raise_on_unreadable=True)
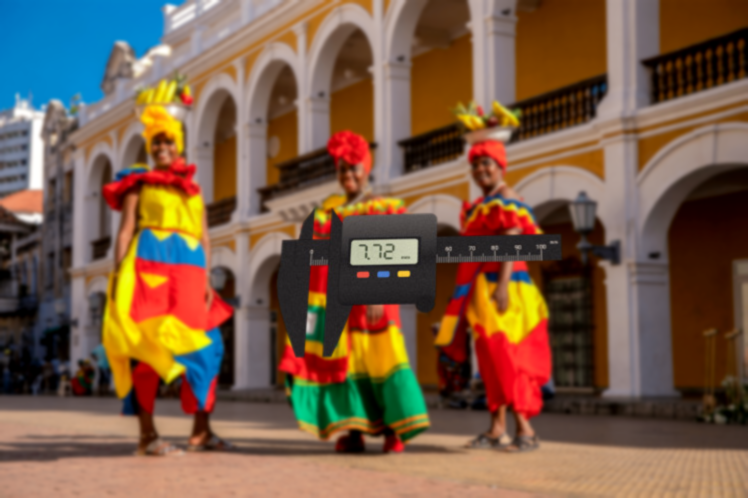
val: 7.72 mm
